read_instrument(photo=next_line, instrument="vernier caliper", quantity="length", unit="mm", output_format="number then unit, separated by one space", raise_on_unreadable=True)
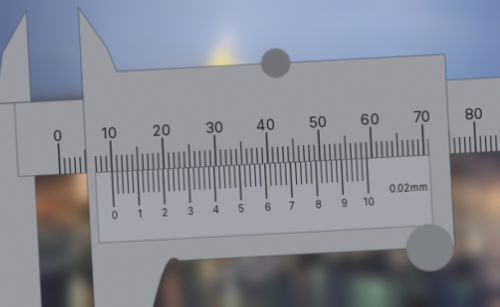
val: 10.0 mm
